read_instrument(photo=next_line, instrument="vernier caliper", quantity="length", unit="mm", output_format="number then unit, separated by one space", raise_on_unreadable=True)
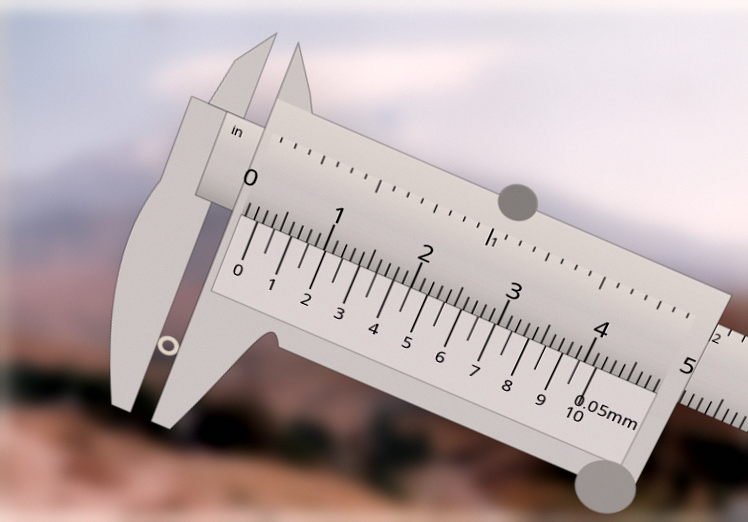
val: 2.4 mm
